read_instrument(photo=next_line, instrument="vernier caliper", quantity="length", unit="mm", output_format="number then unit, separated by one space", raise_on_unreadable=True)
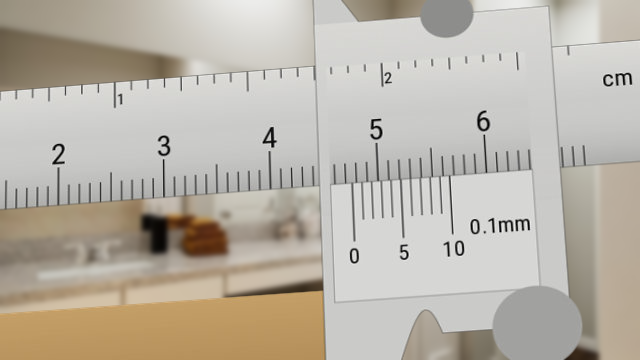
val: 47.6 mm
